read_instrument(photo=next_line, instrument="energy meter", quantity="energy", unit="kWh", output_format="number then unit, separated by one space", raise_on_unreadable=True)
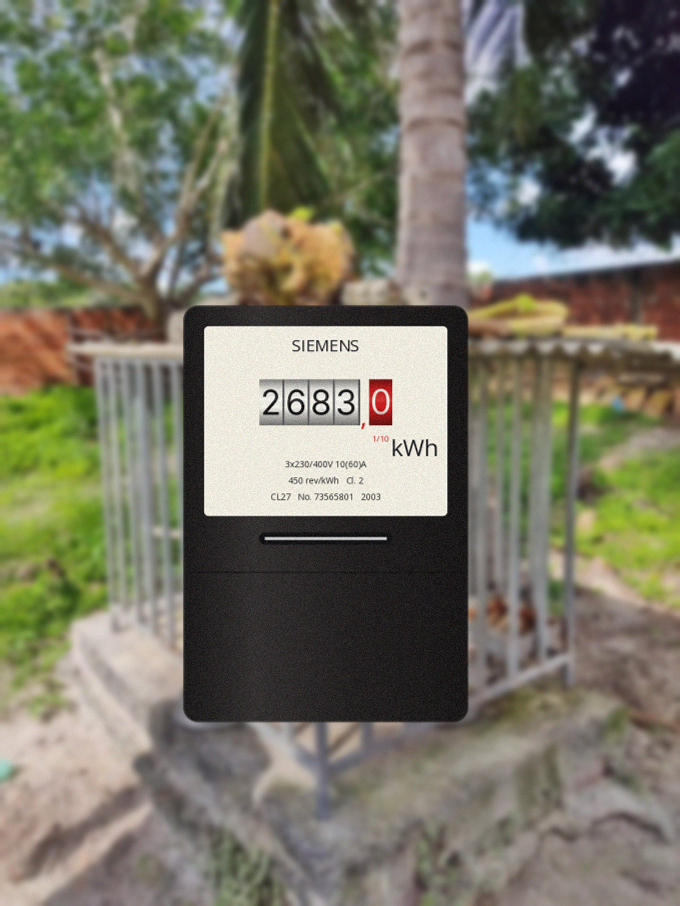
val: 2683.0 kWh
